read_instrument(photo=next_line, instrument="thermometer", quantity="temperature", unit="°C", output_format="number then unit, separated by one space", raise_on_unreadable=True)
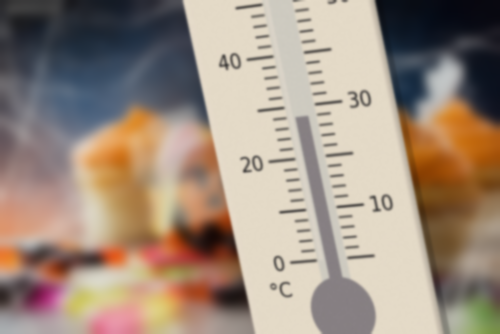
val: 28 °C
